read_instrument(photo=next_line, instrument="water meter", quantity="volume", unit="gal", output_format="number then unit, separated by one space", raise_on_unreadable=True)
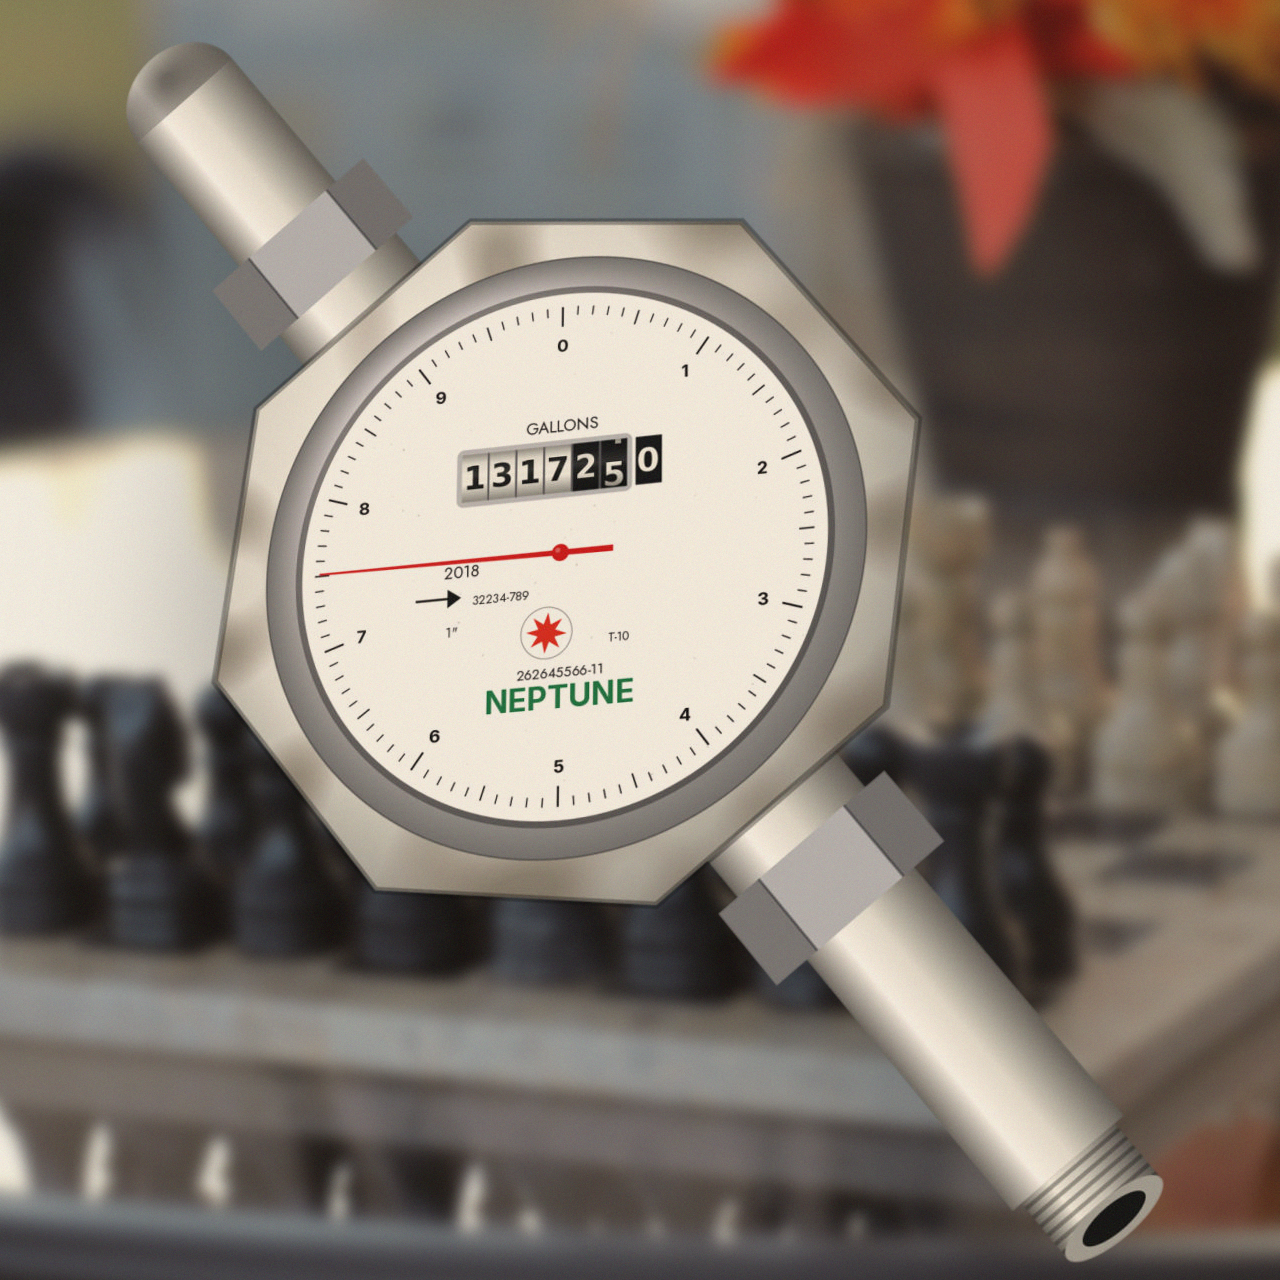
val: 1317247.5 gal
